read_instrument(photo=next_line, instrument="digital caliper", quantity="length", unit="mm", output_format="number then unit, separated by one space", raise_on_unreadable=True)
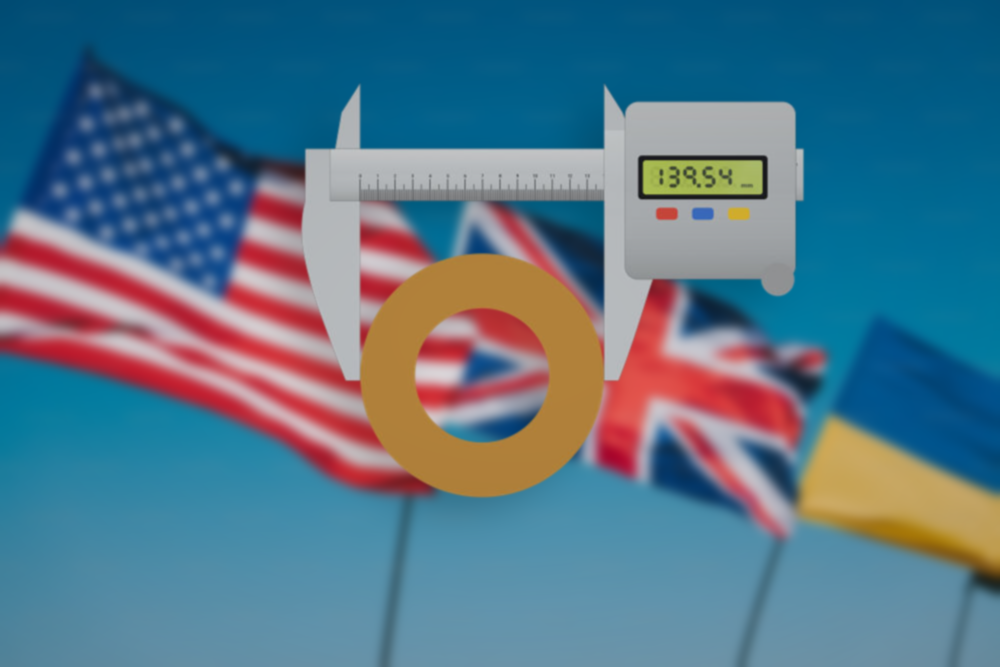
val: 139.54 mm
